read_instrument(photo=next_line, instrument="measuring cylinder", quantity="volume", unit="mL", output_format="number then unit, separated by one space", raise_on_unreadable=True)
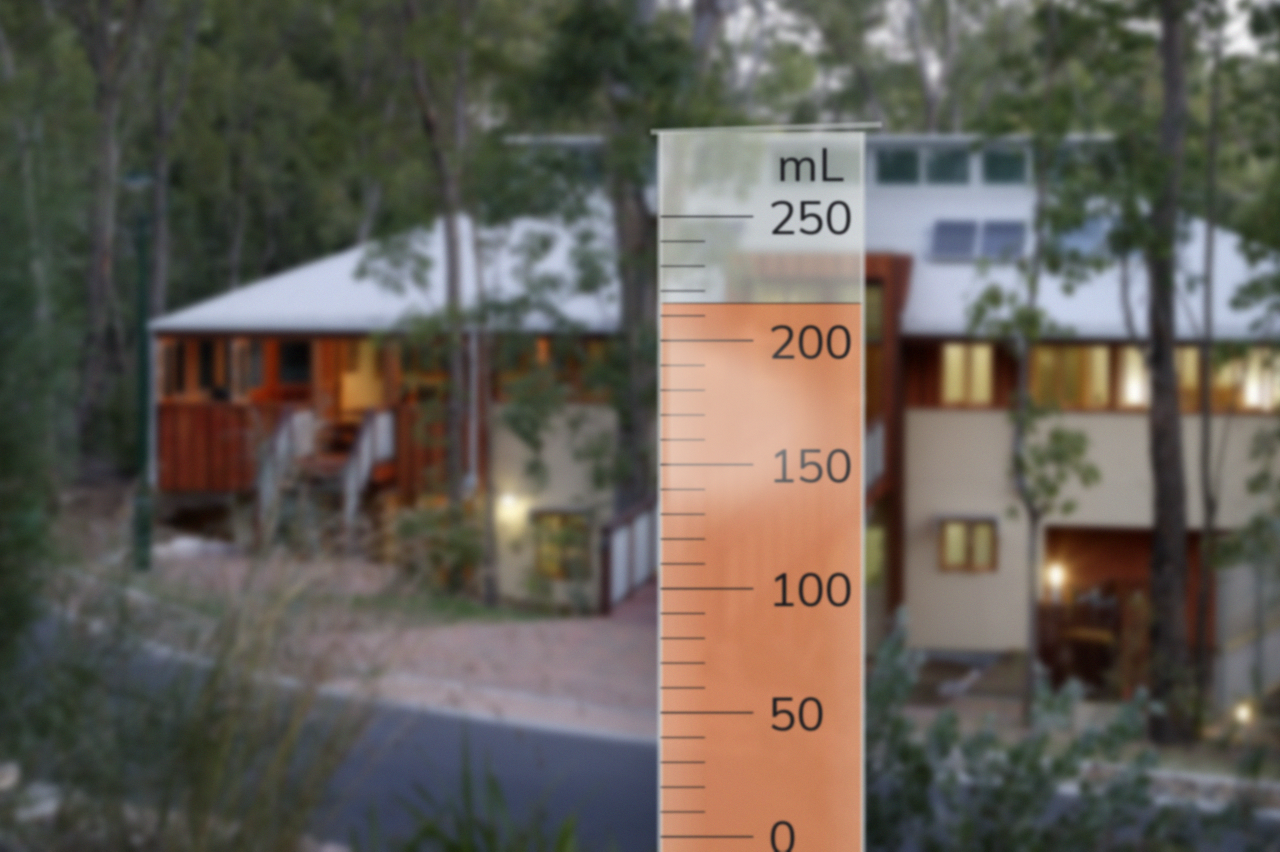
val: 215 mL
